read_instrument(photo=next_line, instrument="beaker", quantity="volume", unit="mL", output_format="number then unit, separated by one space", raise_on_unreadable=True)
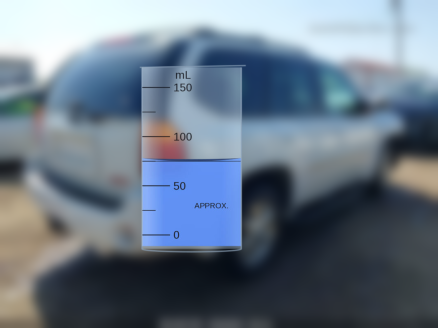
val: 75 mL
